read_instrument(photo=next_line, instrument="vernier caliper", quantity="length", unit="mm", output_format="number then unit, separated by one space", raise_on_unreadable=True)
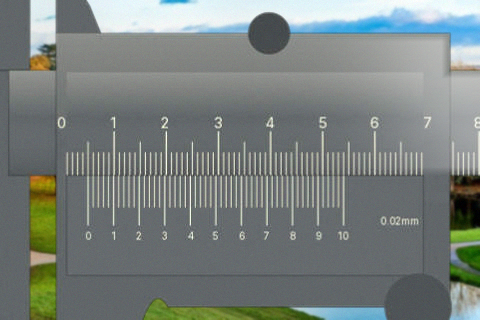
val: 5.0 mm
